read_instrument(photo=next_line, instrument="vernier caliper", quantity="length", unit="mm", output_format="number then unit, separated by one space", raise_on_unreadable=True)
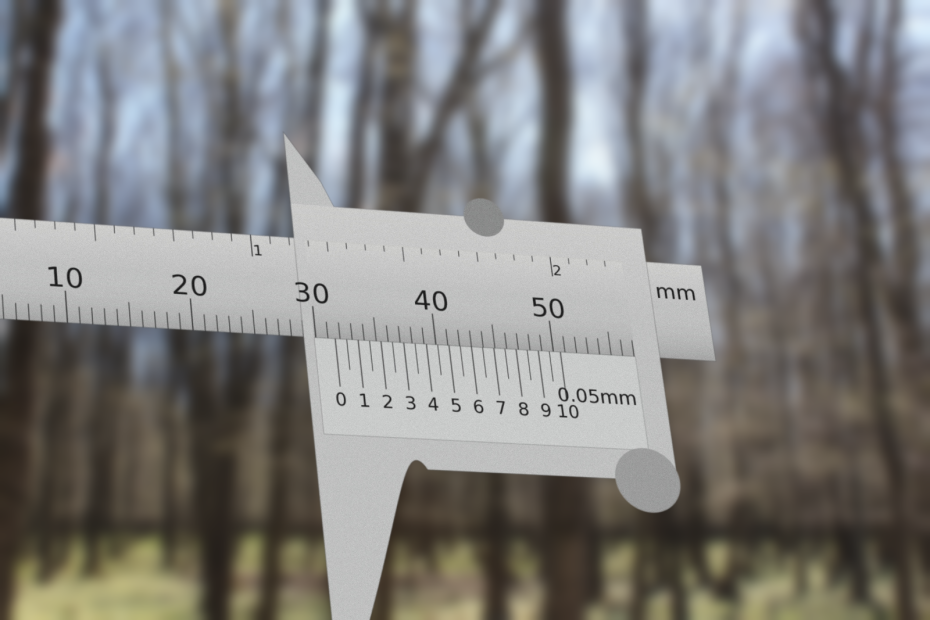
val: 31.6 mm
